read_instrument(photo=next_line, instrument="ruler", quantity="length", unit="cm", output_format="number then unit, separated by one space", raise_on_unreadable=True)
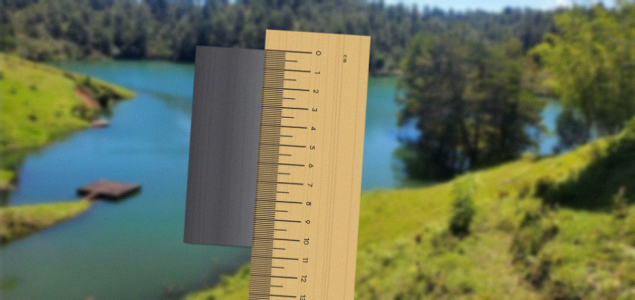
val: 10.5 cm
